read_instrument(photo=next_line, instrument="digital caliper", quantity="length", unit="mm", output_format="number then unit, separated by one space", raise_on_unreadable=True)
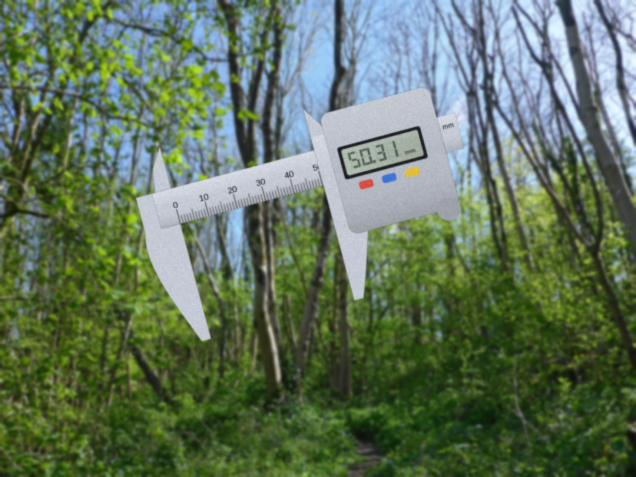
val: 50.31 mm
